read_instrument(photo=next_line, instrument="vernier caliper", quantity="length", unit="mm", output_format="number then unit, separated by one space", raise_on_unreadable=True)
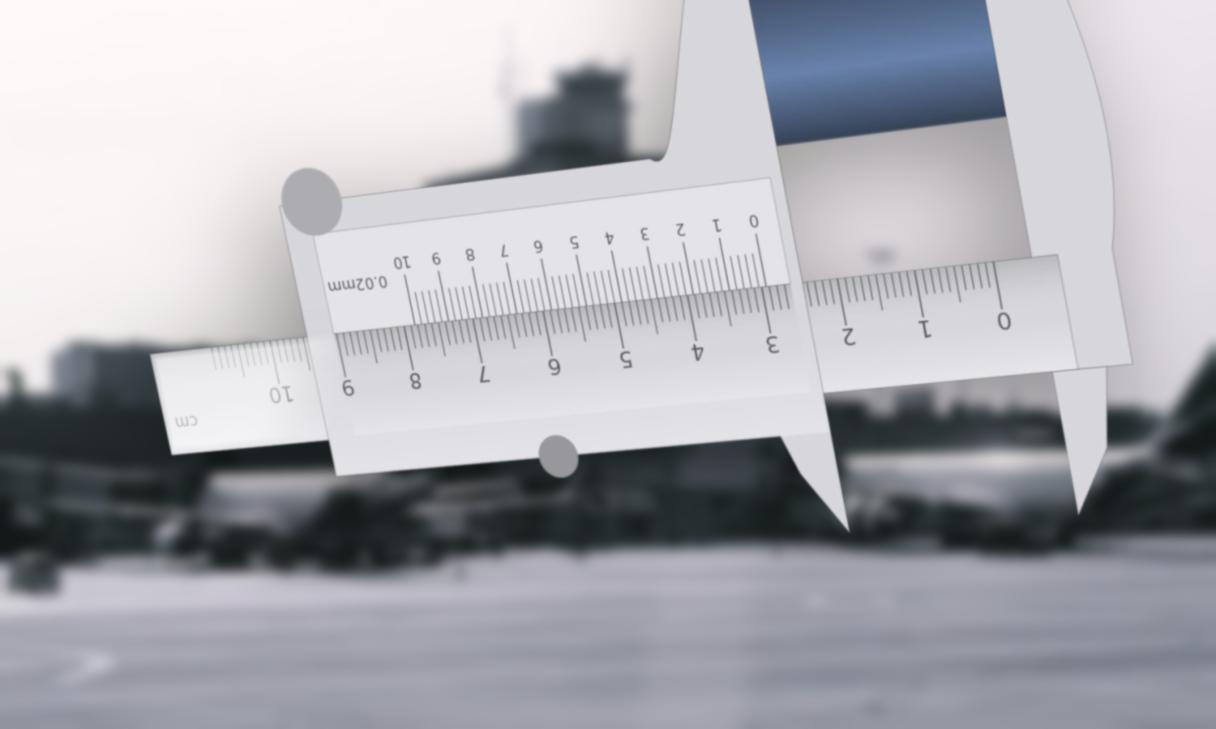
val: 29.4 mm
